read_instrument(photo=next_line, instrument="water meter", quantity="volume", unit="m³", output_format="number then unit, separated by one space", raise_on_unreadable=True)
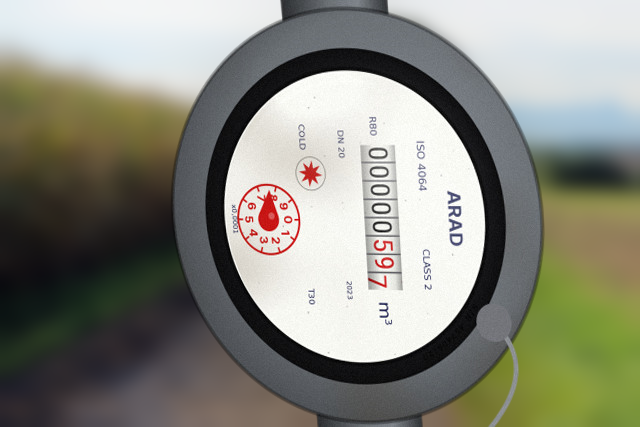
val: 0.5967 m³
